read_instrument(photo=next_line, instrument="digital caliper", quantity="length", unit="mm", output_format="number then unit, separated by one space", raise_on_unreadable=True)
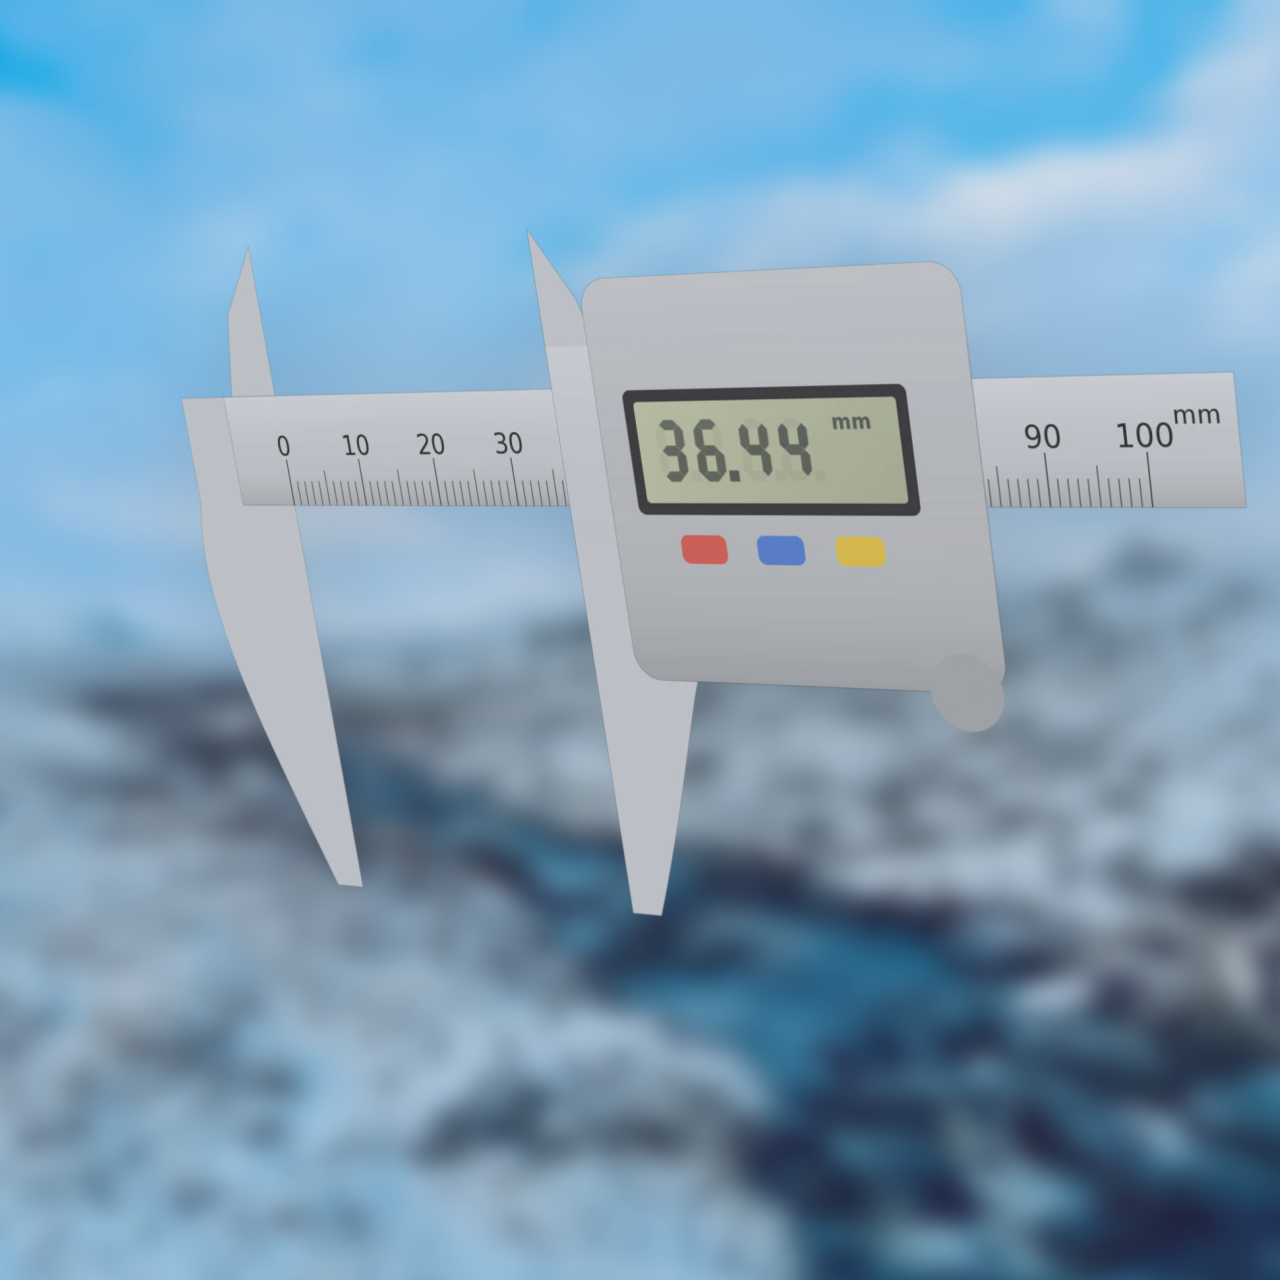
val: 36.44 mm
